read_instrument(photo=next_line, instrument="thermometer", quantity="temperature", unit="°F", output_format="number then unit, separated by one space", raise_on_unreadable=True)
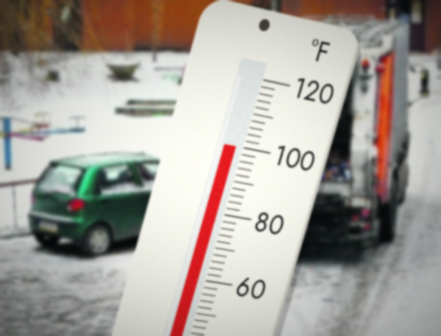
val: 100 °F
